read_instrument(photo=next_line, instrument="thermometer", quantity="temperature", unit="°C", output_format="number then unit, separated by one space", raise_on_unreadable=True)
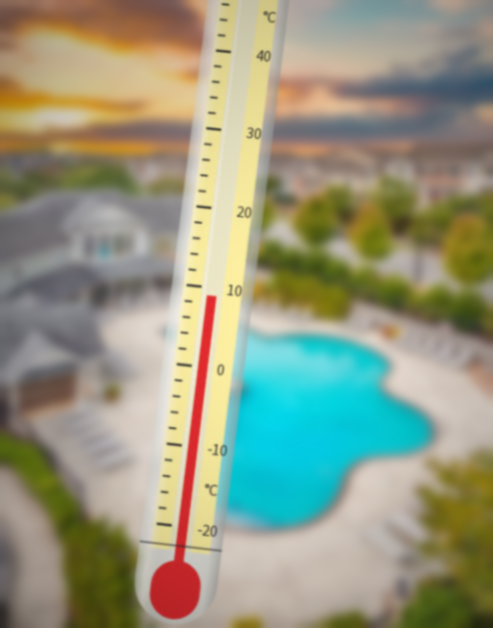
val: 9 °C
